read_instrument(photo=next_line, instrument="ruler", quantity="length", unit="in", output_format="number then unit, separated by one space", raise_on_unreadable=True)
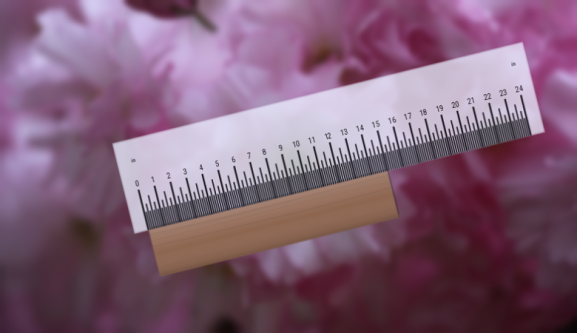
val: 15 in
